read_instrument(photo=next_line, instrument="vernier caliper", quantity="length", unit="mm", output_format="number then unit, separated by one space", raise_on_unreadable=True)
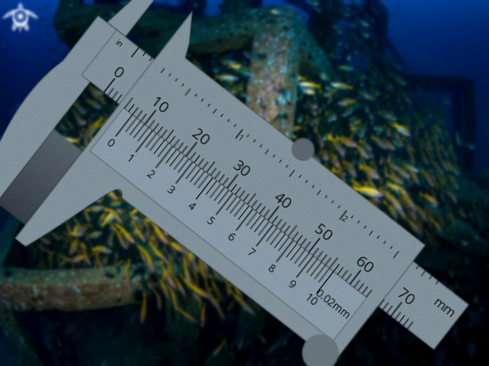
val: 7.0 mm
